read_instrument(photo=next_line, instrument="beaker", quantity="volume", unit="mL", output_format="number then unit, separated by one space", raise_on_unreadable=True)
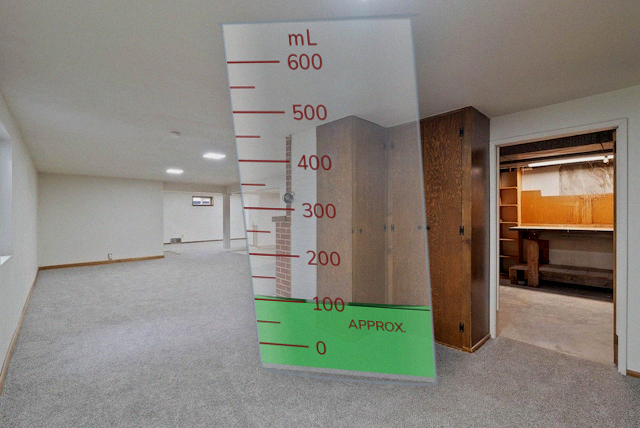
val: 100 mL
